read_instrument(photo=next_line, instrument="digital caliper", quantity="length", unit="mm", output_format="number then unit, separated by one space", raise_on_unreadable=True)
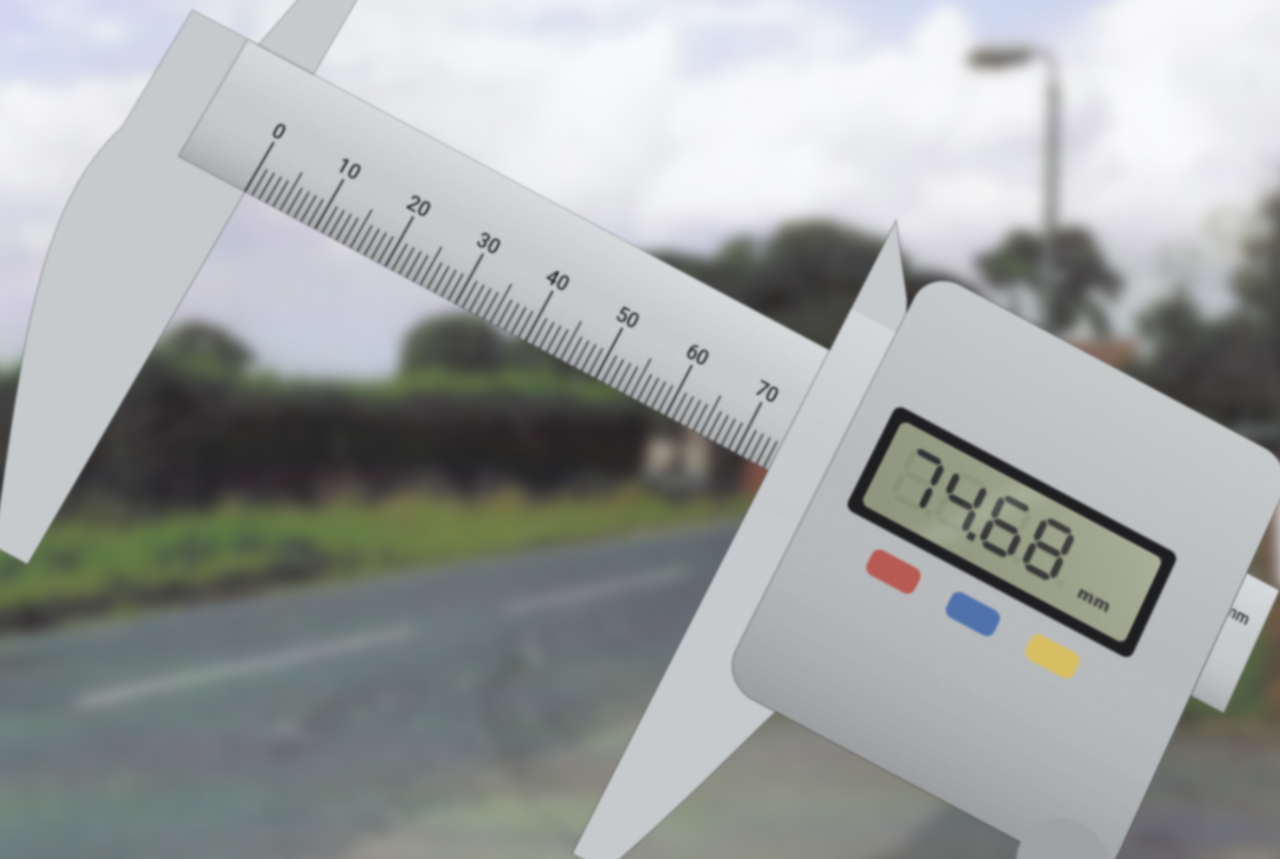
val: 74.68 mm
